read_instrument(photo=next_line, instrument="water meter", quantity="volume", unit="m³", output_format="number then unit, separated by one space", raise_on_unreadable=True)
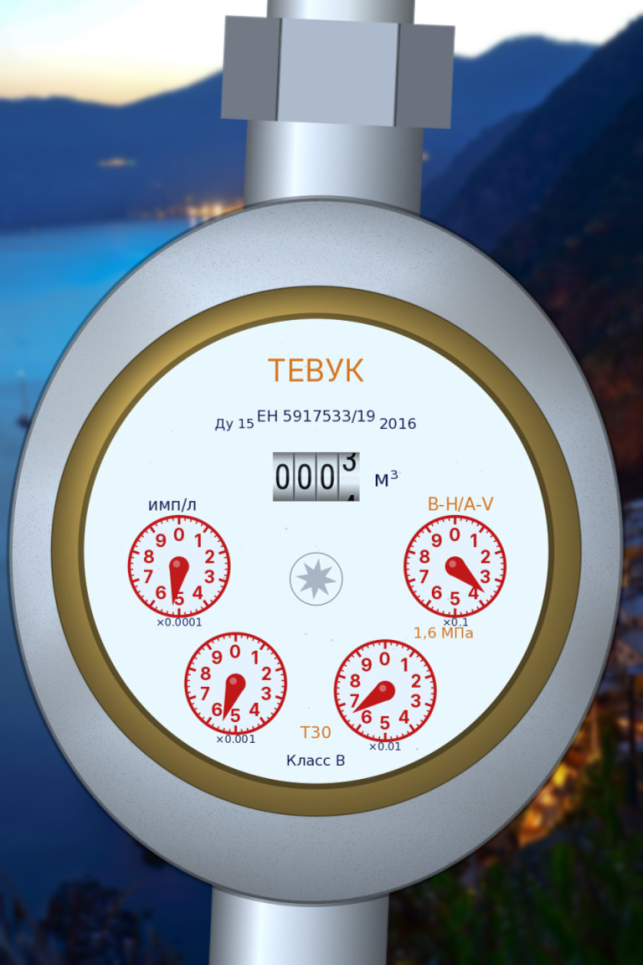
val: 3.3655 m³
